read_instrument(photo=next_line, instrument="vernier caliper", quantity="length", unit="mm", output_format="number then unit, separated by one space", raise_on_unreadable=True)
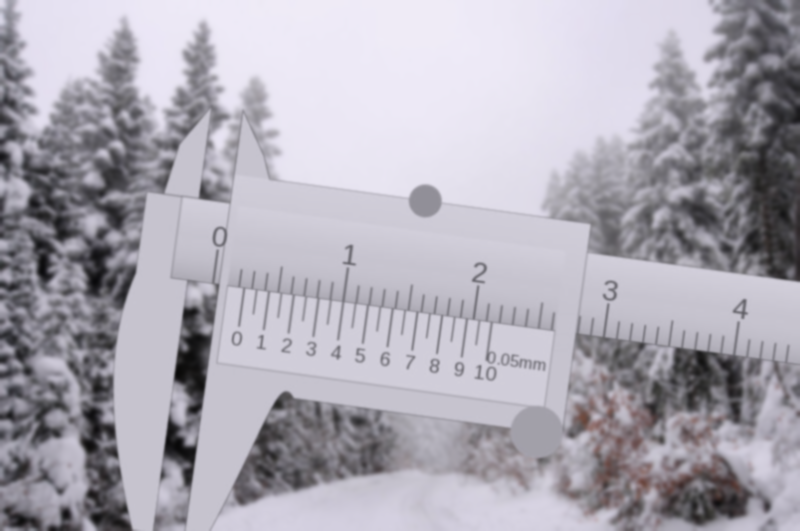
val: 2.4 mm
